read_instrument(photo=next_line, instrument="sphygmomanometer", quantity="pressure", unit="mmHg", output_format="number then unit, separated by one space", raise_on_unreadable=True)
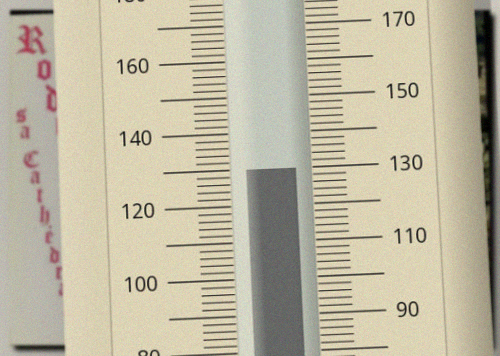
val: 130 mmHg
